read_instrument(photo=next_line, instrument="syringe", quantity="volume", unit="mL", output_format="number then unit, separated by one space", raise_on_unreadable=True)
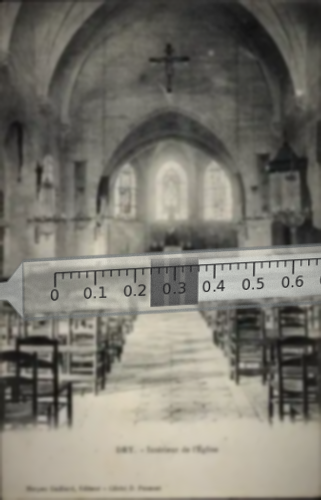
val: 0.24 mL
